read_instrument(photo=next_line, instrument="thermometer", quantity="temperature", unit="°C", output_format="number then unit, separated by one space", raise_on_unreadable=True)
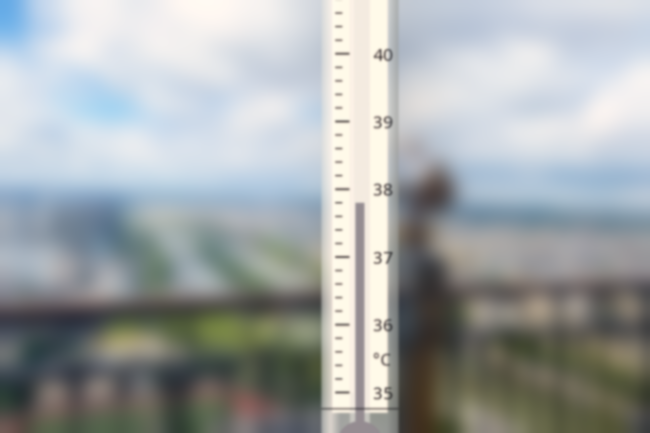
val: 37.8 °C
